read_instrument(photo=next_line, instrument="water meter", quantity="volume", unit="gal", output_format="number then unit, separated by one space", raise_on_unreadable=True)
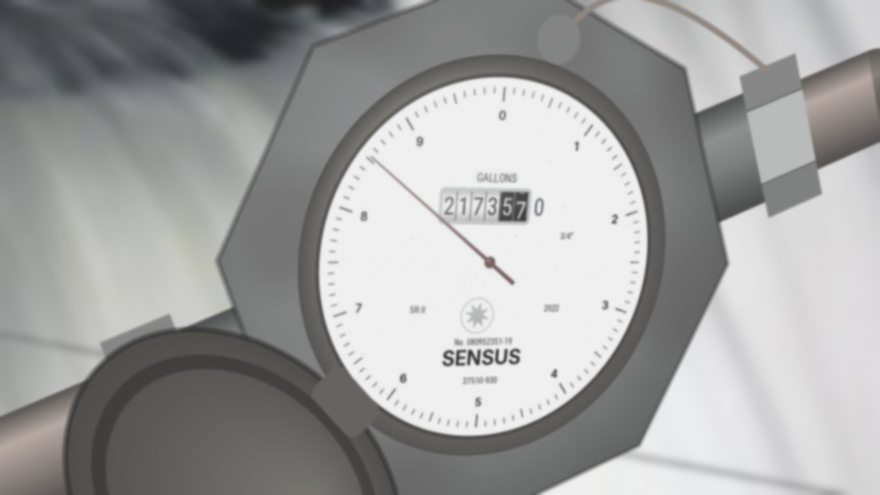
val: 2173568.5 gal
